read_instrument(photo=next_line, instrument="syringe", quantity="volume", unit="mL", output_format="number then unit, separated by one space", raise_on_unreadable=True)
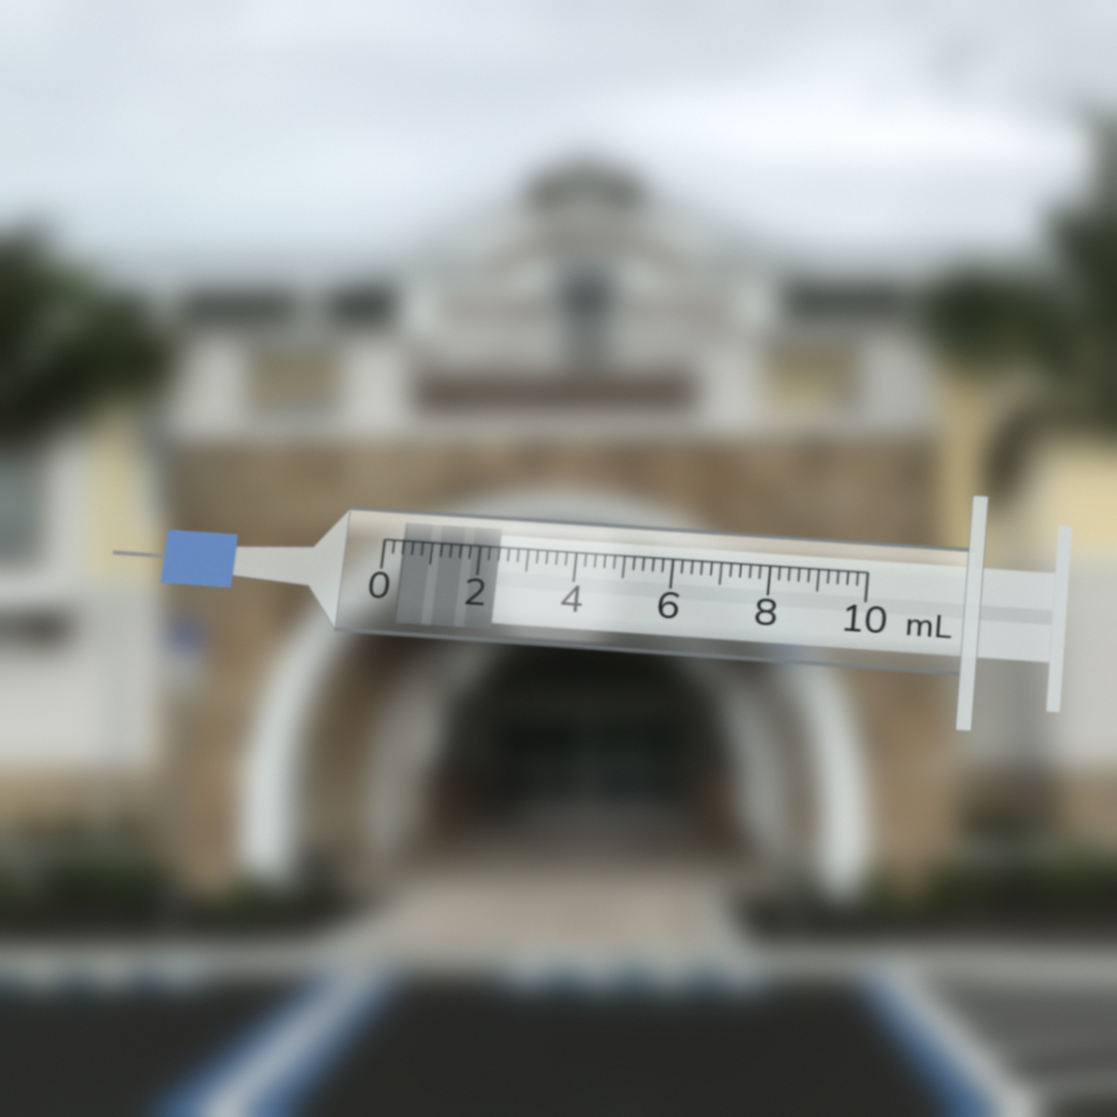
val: 0.4 mL
